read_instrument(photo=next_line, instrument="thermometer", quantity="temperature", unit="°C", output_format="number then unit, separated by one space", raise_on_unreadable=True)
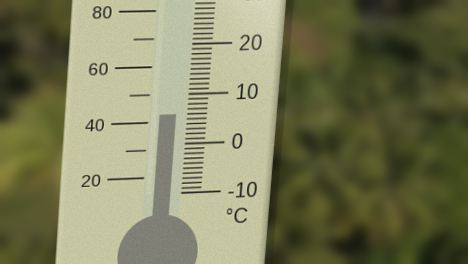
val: 6 °C
